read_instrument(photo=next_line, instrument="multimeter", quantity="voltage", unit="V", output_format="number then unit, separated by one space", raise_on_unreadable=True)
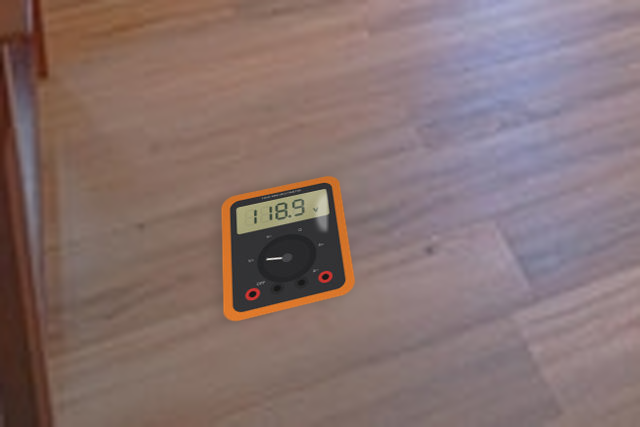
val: 118.9 V
